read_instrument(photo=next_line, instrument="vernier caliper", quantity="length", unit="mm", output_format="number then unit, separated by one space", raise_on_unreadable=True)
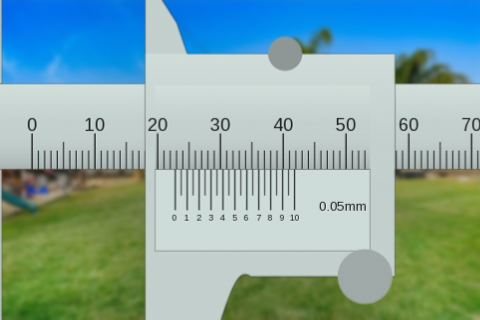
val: 22.8 mm
